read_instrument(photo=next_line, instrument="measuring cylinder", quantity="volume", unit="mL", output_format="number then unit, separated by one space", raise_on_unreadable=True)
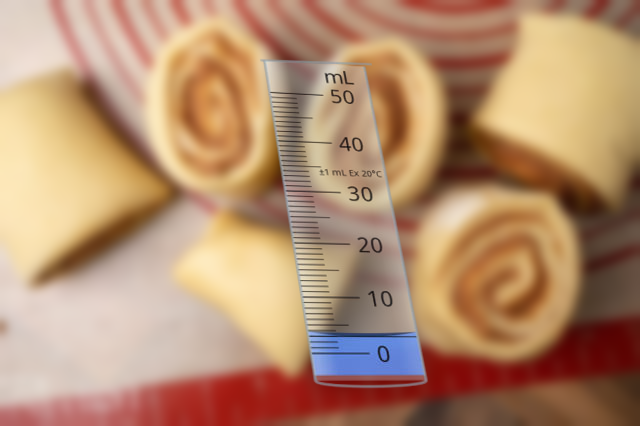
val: 3 mL
